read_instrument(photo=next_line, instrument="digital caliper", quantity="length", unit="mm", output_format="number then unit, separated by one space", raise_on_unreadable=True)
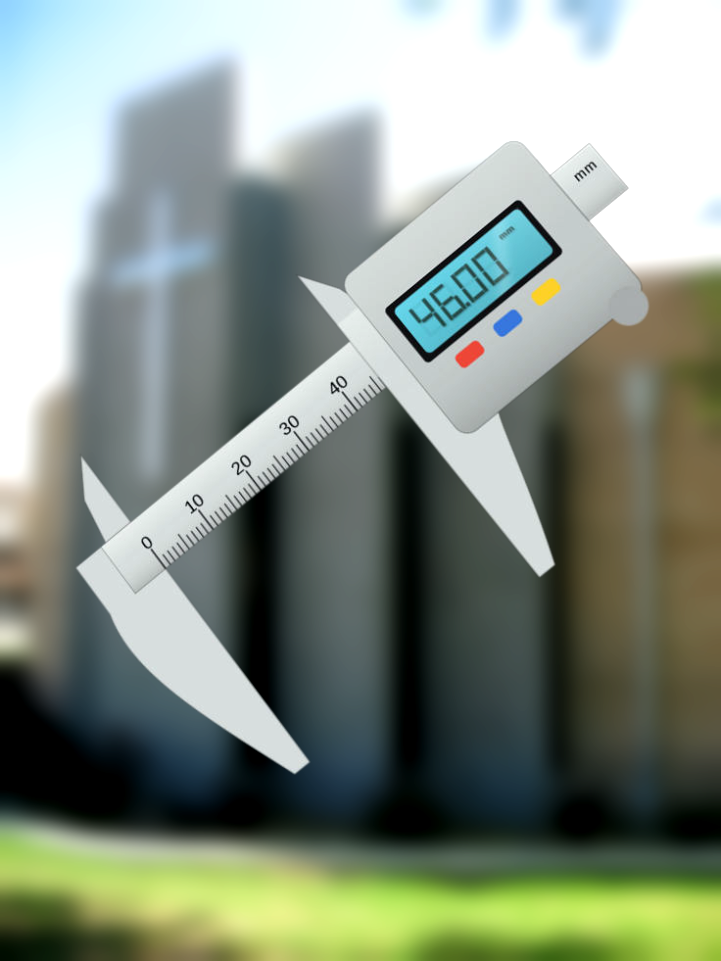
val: 46.00 mm
